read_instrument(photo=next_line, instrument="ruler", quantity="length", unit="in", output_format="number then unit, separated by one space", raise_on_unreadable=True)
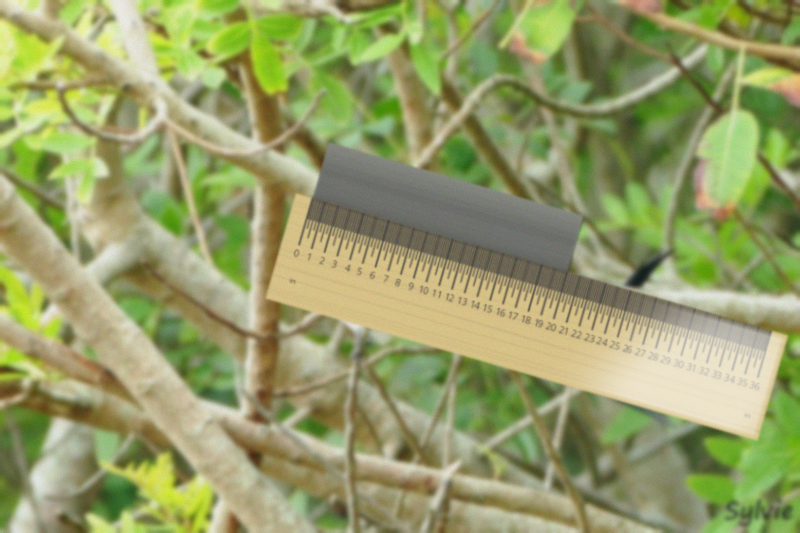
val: 20 in
